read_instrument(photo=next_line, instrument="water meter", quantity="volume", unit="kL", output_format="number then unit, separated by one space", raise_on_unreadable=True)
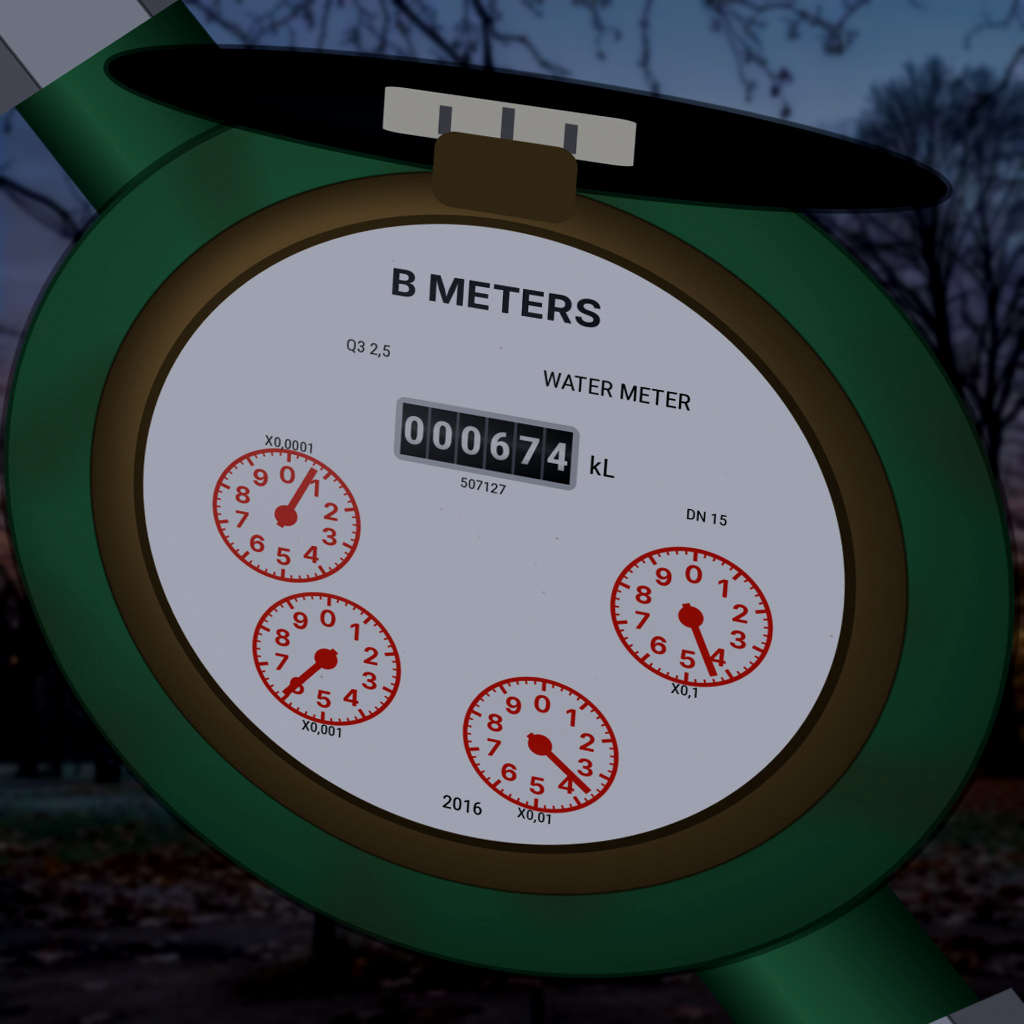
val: 674.4360 kL
